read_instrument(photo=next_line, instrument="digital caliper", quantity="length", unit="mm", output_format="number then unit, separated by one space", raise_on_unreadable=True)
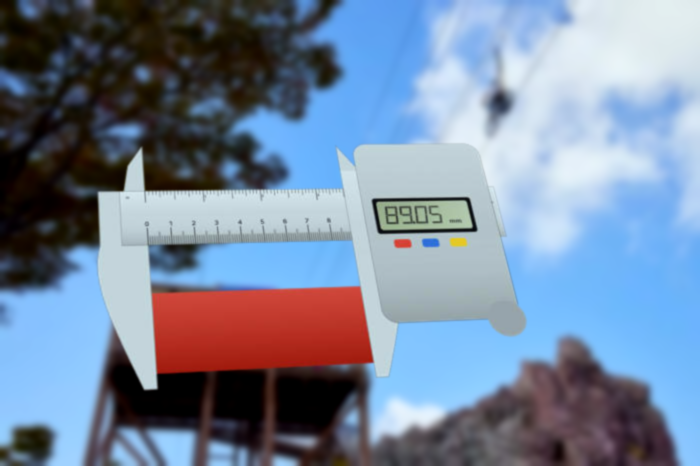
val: 89.05 mm
